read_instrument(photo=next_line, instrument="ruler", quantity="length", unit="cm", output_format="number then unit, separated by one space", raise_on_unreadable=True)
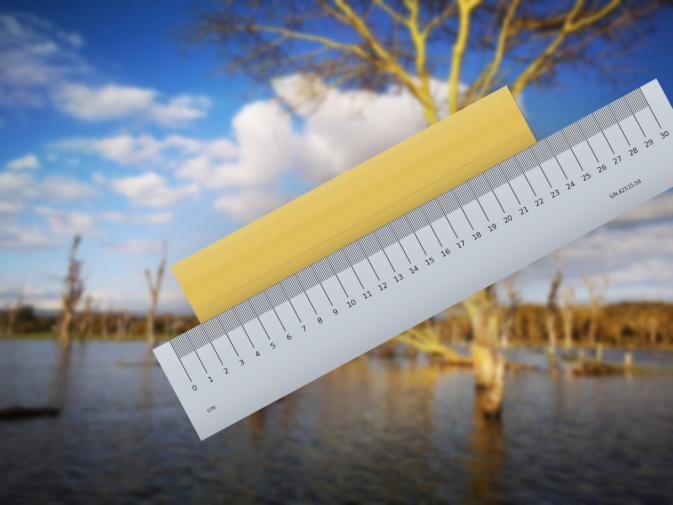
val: 21.5 cm
